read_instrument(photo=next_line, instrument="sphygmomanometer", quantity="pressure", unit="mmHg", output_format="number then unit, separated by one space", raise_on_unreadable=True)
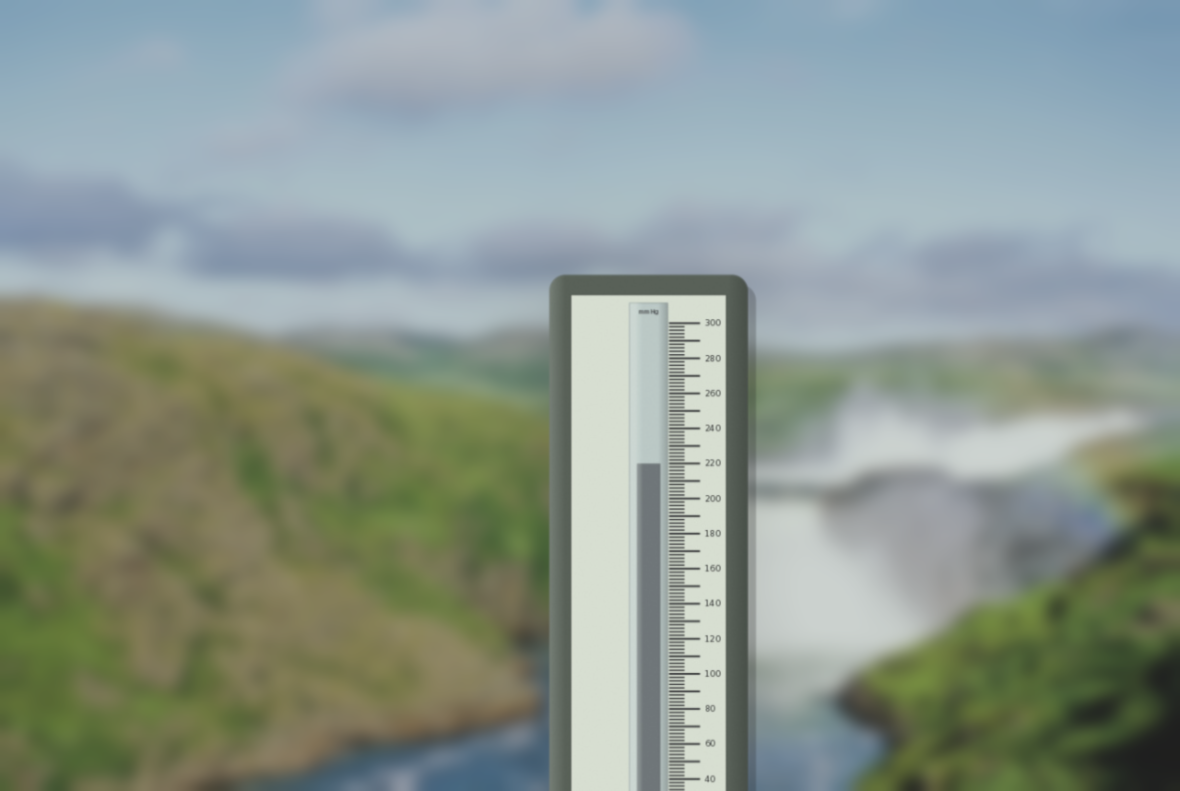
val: 220 mmHg
